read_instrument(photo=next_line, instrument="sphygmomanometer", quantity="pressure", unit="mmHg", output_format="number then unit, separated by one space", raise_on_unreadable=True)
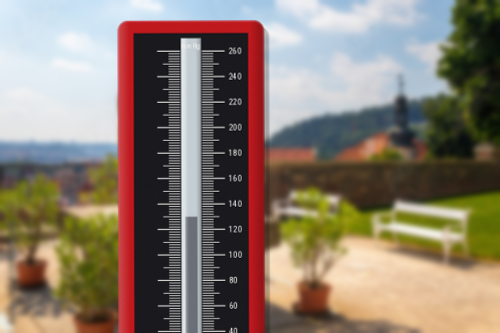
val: 130 mmHg
